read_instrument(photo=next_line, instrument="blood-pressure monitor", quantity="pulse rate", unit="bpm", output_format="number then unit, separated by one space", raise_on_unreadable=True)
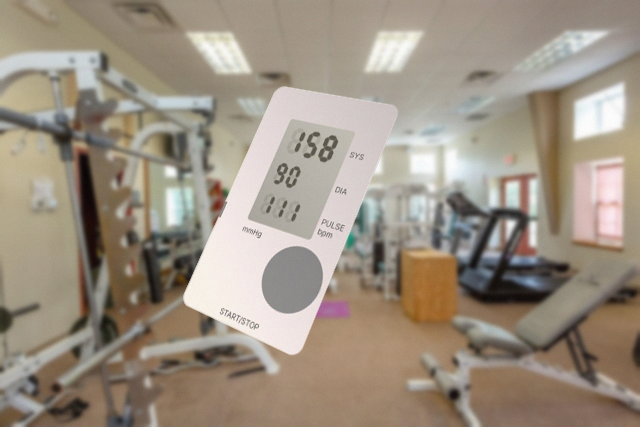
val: 111 bpm
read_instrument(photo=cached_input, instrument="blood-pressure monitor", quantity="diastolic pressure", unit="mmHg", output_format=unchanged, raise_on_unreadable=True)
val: 90 mmHg
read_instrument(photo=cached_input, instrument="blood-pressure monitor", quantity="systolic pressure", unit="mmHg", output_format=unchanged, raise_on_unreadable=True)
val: 158 mmHg
